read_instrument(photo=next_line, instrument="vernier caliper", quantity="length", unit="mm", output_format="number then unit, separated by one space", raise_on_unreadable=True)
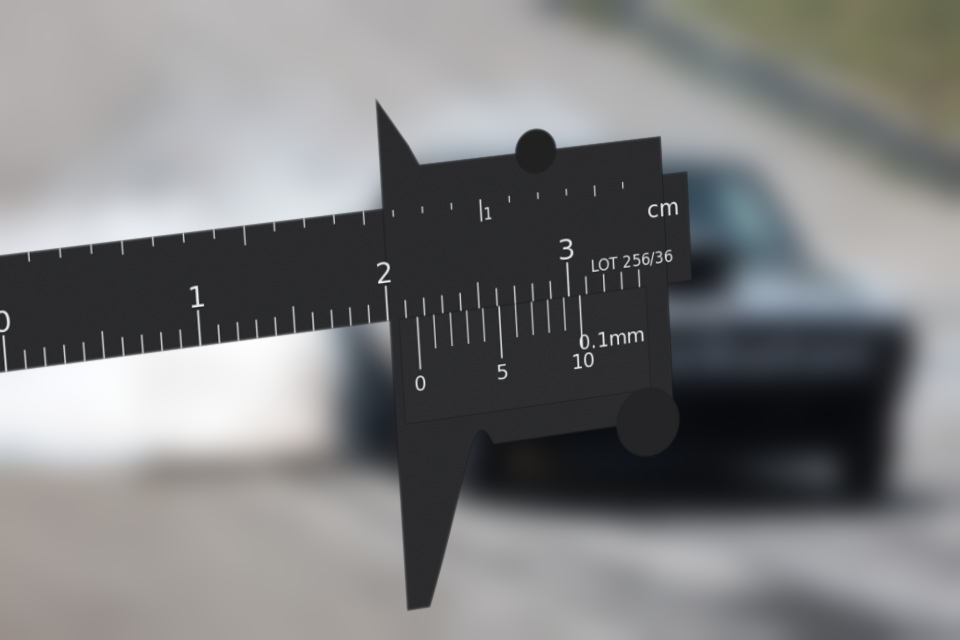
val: 21.6 mm
